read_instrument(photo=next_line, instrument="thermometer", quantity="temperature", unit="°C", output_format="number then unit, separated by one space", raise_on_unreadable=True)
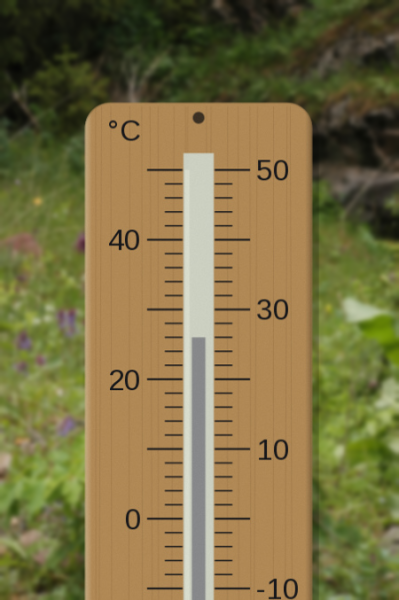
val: 26 °C
